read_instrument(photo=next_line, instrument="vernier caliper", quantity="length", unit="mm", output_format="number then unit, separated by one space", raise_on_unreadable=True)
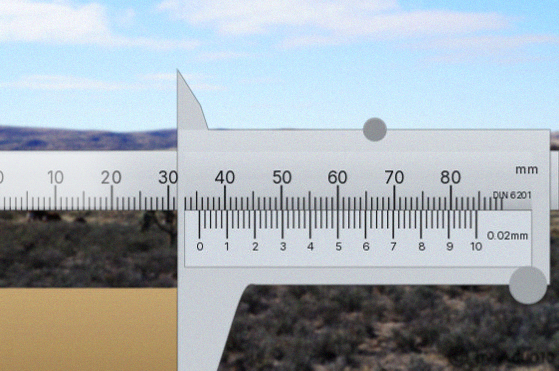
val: 35.5 mm
